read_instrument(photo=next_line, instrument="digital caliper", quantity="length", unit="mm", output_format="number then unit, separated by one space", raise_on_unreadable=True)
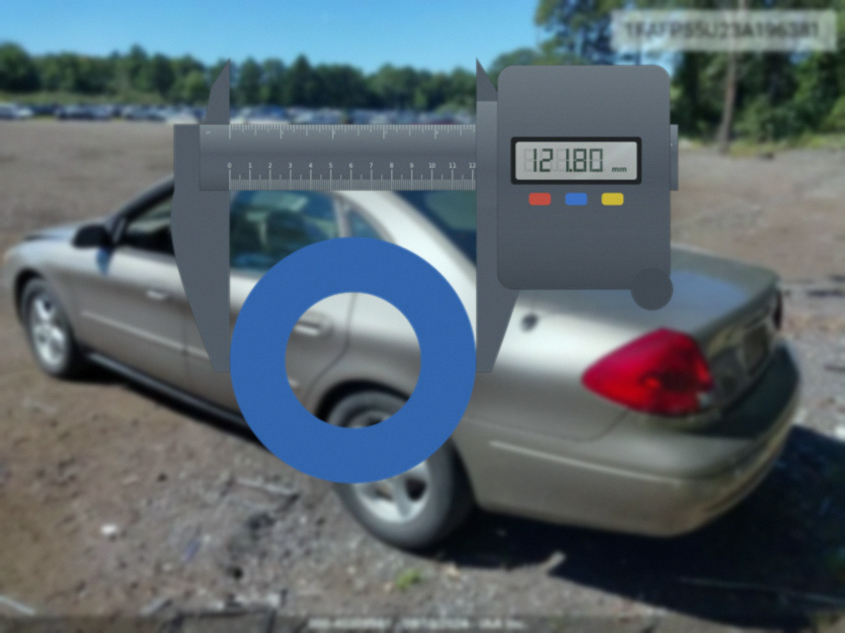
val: 121.80 mm
